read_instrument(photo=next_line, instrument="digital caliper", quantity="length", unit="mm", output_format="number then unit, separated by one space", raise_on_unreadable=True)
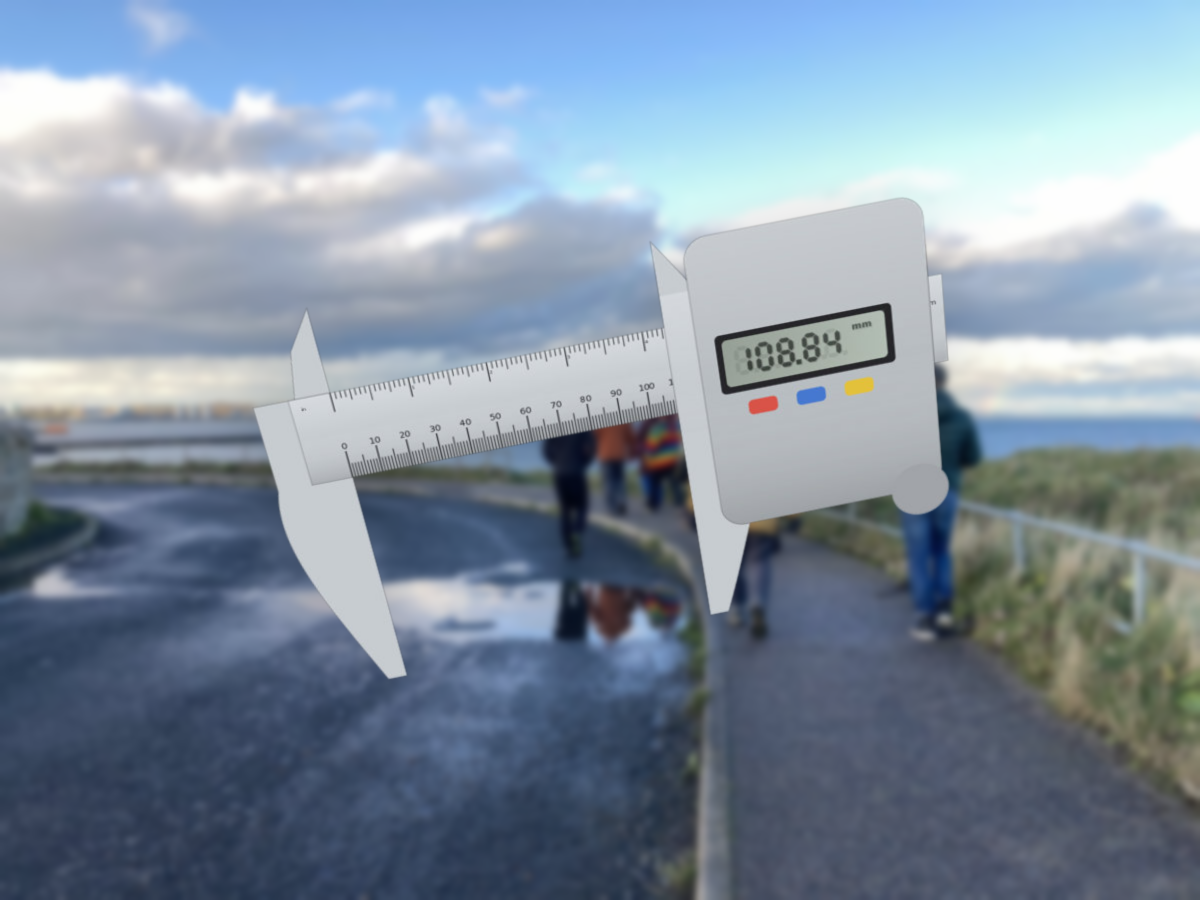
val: 108.84 mm
